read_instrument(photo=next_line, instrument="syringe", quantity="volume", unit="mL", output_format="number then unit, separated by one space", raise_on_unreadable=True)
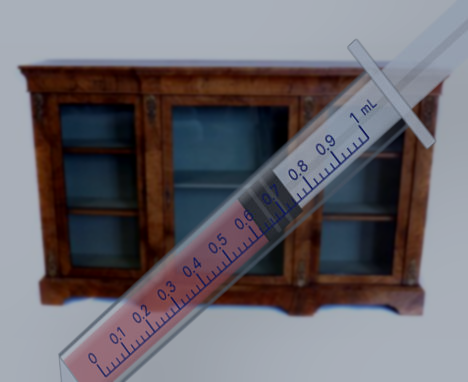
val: 0.62 mL
